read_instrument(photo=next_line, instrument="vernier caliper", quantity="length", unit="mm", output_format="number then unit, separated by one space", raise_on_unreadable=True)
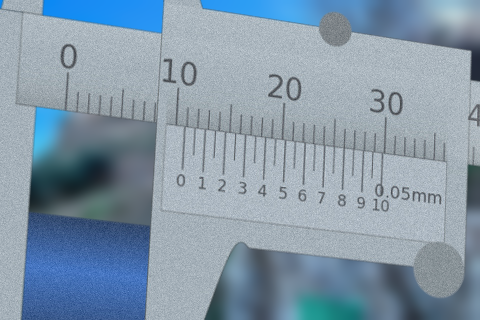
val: 10.8 mm
